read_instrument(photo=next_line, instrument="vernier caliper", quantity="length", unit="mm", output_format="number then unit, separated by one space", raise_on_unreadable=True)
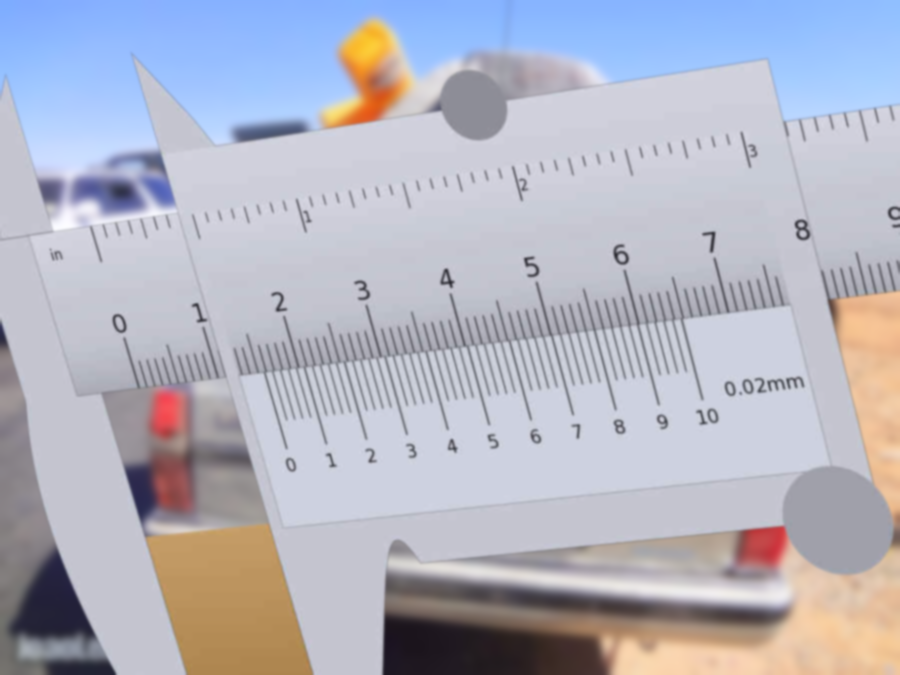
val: 15.8 mm
